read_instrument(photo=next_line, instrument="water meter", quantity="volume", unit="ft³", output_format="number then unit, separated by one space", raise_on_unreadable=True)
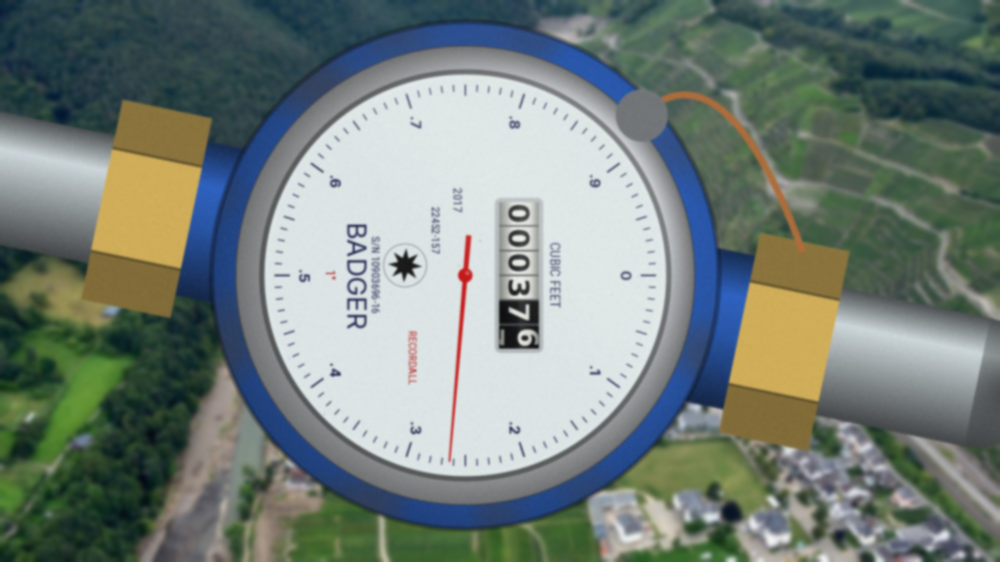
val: 376.26 ft³
